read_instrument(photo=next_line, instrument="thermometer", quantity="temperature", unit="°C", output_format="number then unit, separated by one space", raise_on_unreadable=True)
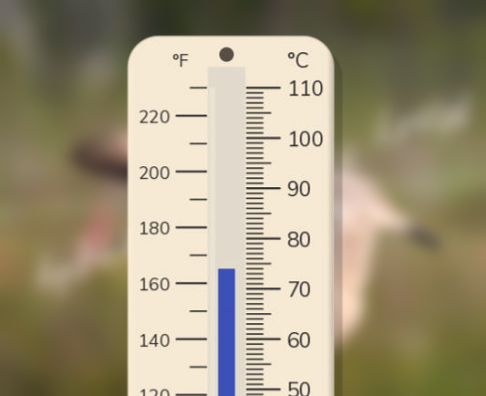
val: 74 °C
